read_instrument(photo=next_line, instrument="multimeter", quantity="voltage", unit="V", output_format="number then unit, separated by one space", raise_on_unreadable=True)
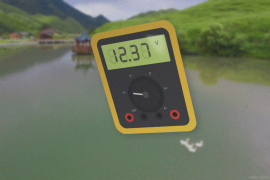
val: 12.37 V
